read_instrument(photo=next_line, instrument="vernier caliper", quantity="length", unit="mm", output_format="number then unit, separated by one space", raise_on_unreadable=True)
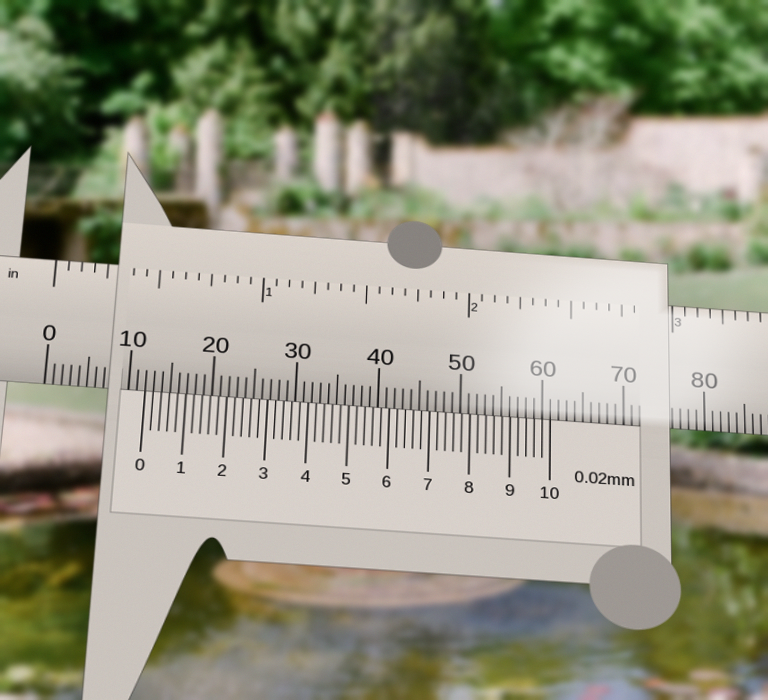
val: 12.0 mm
